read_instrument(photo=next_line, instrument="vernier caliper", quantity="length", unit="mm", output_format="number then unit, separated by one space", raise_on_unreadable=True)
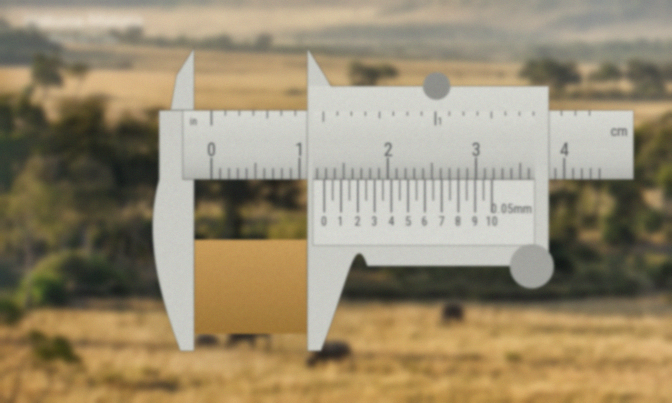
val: 12.8 mm
